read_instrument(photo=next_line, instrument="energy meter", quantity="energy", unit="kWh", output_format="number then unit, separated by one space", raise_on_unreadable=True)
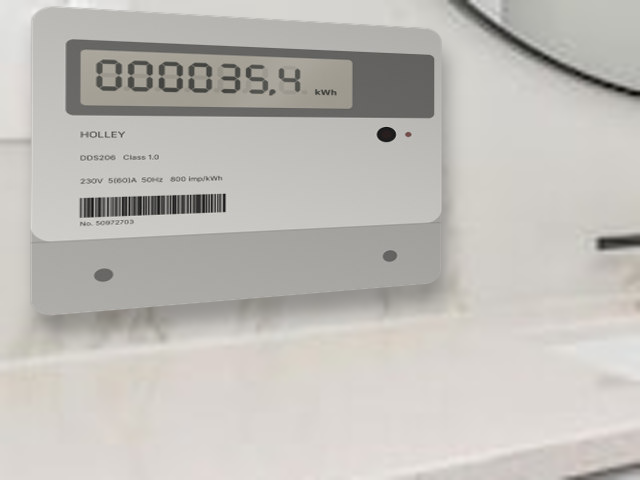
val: 35.4 kWh
